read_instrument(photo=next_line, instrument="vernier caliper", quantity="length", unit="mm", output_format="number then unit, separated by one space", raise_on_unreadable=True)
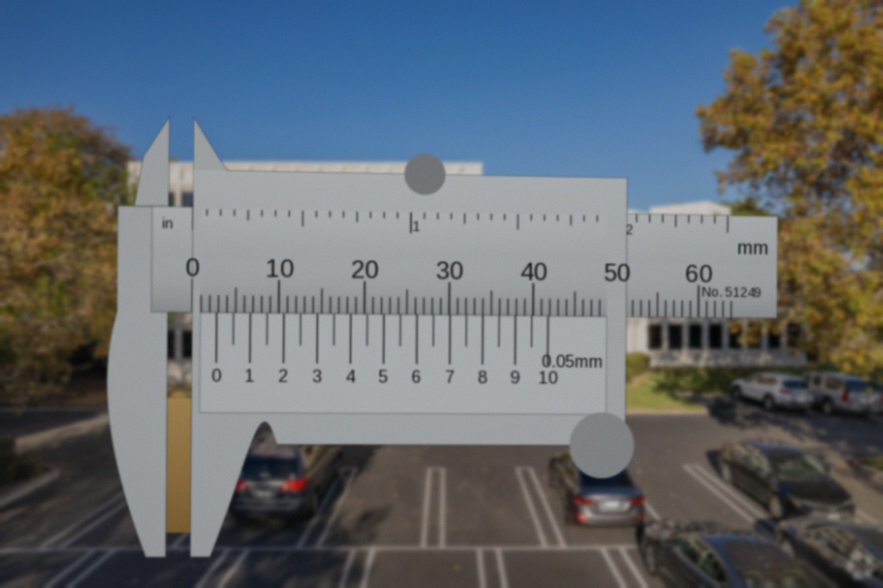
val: 2.8 mm
